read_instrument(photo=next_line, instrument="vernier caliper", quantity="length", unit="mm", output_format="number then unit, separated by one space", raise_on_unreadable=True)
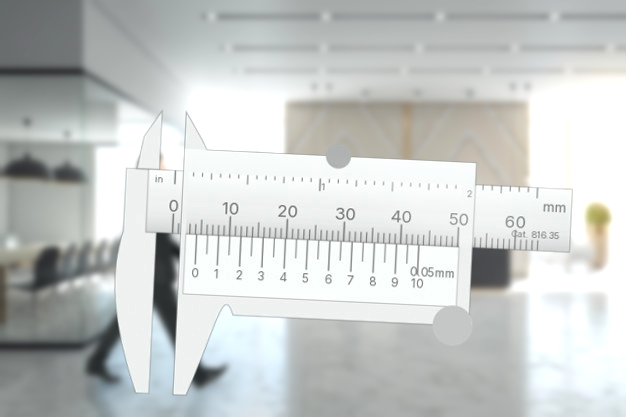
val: 4.2 mm
